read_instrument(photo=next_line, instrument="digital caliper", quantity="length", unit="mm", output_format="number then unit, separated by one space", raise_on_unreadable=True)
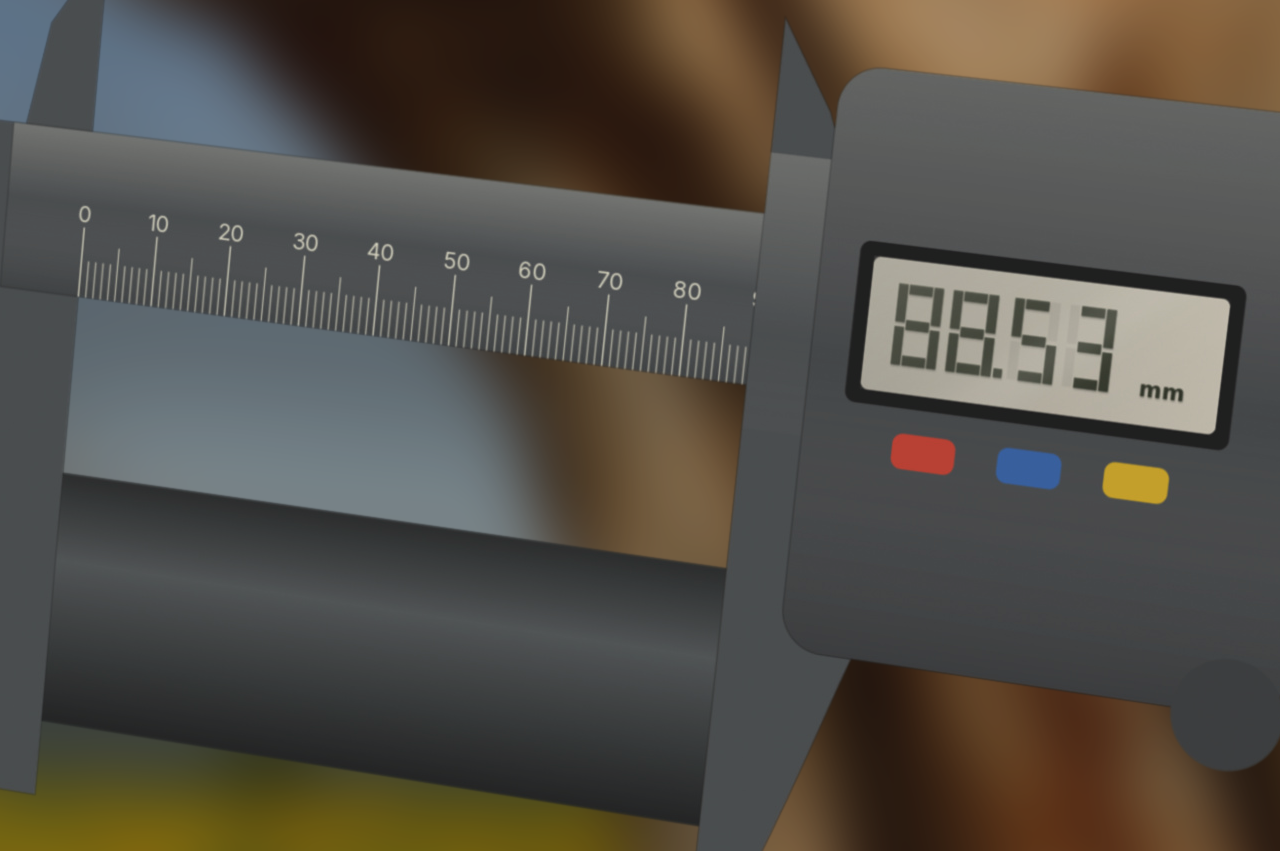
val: 88.53 mm
